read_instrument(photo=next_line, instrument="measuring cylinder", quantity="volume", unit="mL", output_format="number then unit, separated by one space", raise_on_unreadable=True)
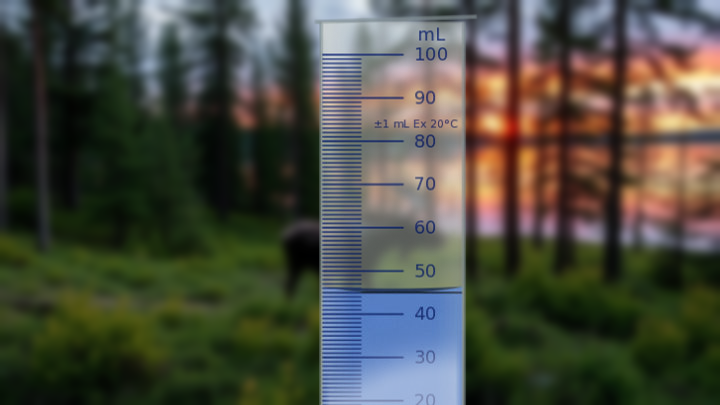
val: 45 mL
